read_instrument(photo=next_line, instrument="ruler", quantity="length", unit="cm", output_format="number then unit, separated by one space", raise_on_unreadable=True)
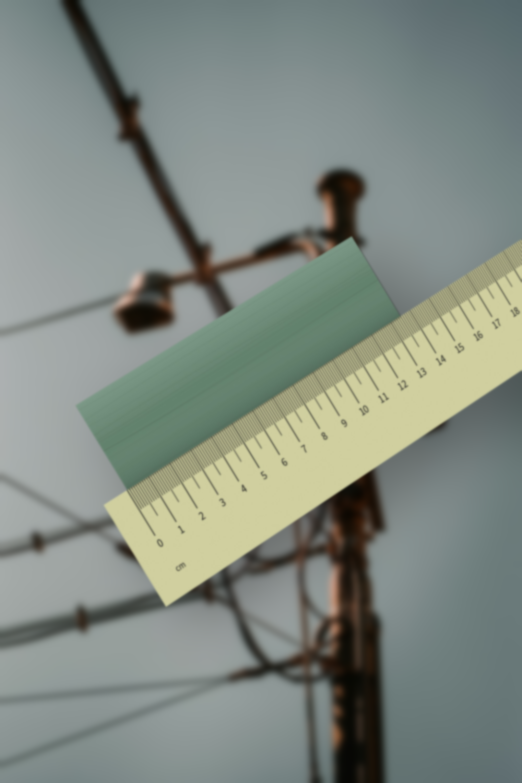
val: 13.5 cm
